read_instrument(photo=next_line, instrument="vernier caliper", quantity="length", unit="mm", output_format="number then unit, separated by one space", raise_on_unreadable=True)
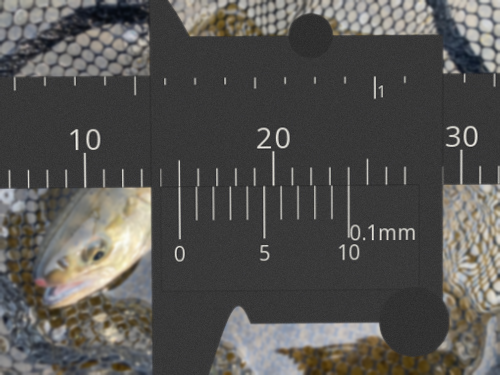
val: 15.0 mm
